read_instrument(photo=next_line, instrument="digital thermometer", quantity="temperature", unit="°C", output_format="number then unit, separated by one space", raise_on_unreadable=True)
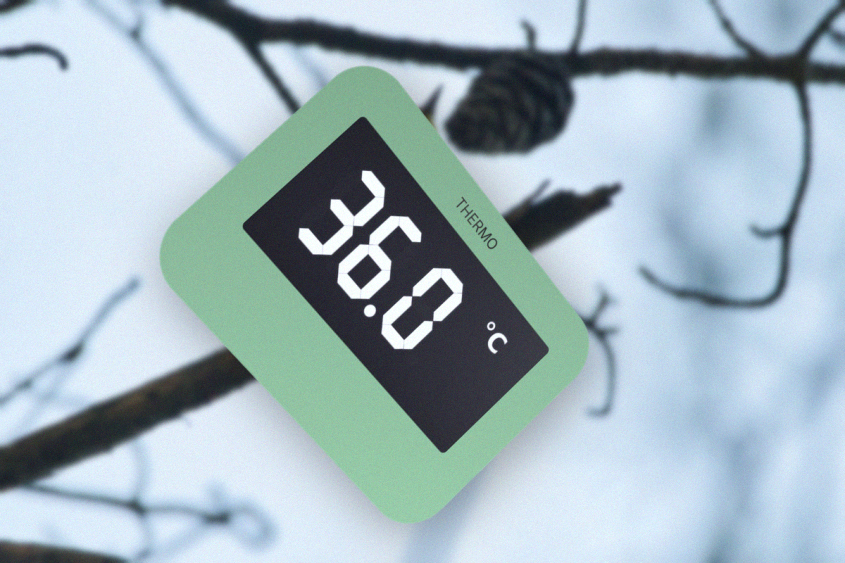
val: 36.0 °C
